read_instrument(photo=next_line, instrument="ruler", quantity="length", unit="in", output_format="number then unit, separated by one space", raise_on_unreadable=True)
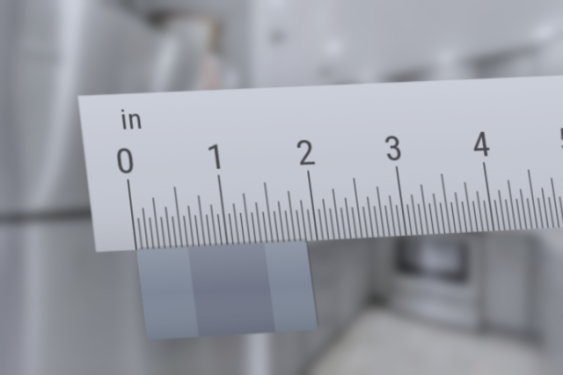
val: 1.875 in
